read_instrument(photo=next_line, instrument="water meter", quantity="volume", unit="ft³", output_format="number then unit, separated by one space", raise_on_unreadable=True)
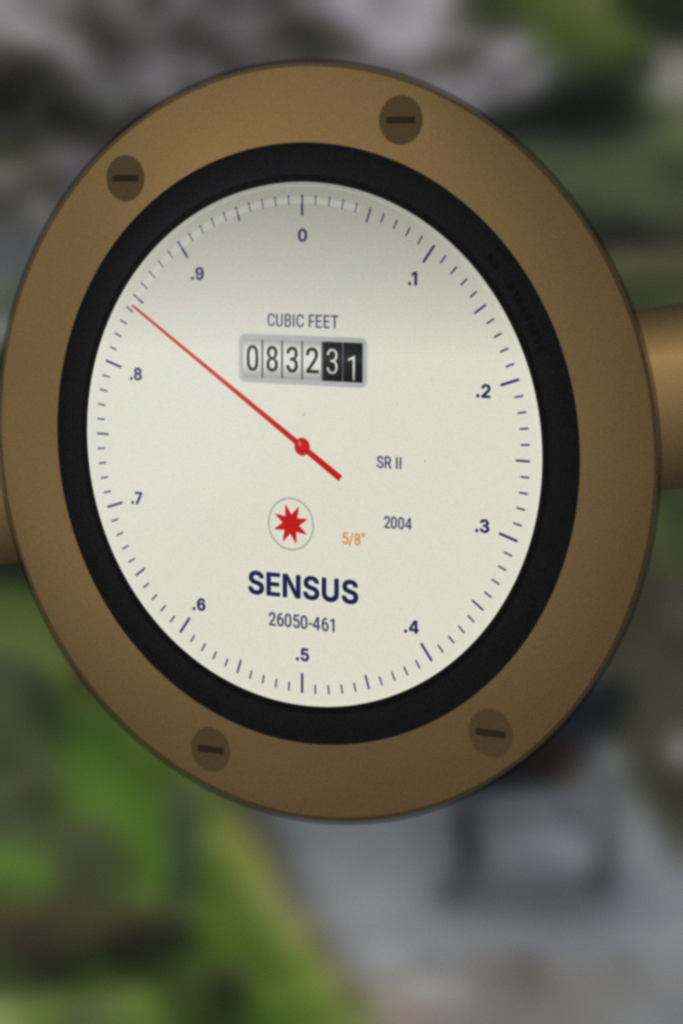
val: 83230.84 ft³
